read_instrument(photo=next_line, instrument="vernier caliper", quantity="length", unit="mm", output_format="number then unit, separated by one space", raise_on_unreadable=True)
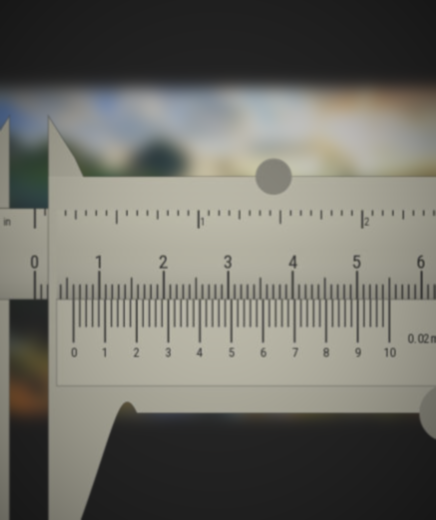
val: 6.0 mm
